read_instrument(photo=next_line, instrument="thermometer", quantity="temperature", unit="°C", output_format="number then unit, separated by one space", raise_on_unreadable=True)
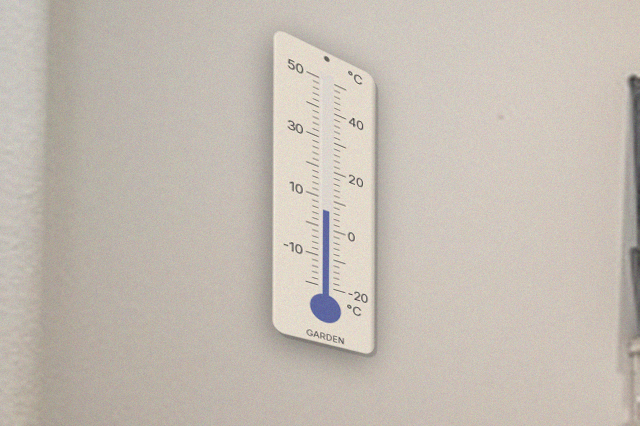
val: 6 °C
